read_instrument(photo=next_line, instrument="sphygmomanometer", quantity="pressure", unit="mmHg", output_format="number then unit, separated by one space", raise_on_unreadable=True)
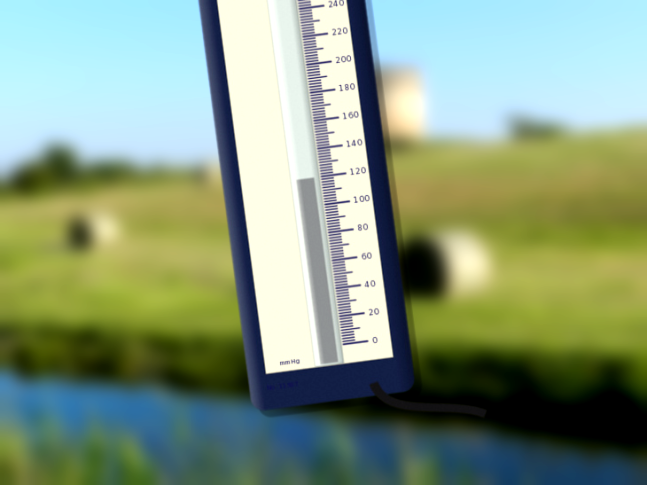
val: 120 mmHg
